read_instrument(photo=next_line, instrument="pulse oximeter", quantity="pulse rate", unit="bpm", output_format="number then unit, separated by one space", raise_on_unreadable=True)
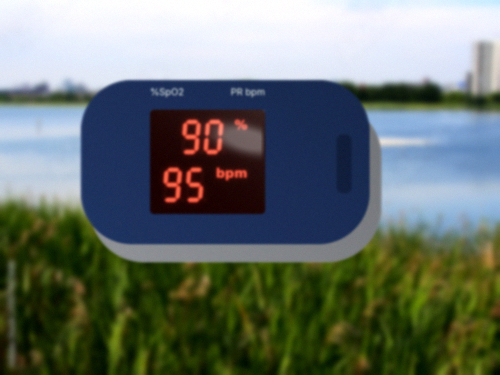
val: 95 bpm
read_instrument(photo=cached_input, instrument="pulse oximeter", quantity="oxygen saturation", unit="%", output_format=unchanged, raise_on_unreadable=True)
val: 90 %
